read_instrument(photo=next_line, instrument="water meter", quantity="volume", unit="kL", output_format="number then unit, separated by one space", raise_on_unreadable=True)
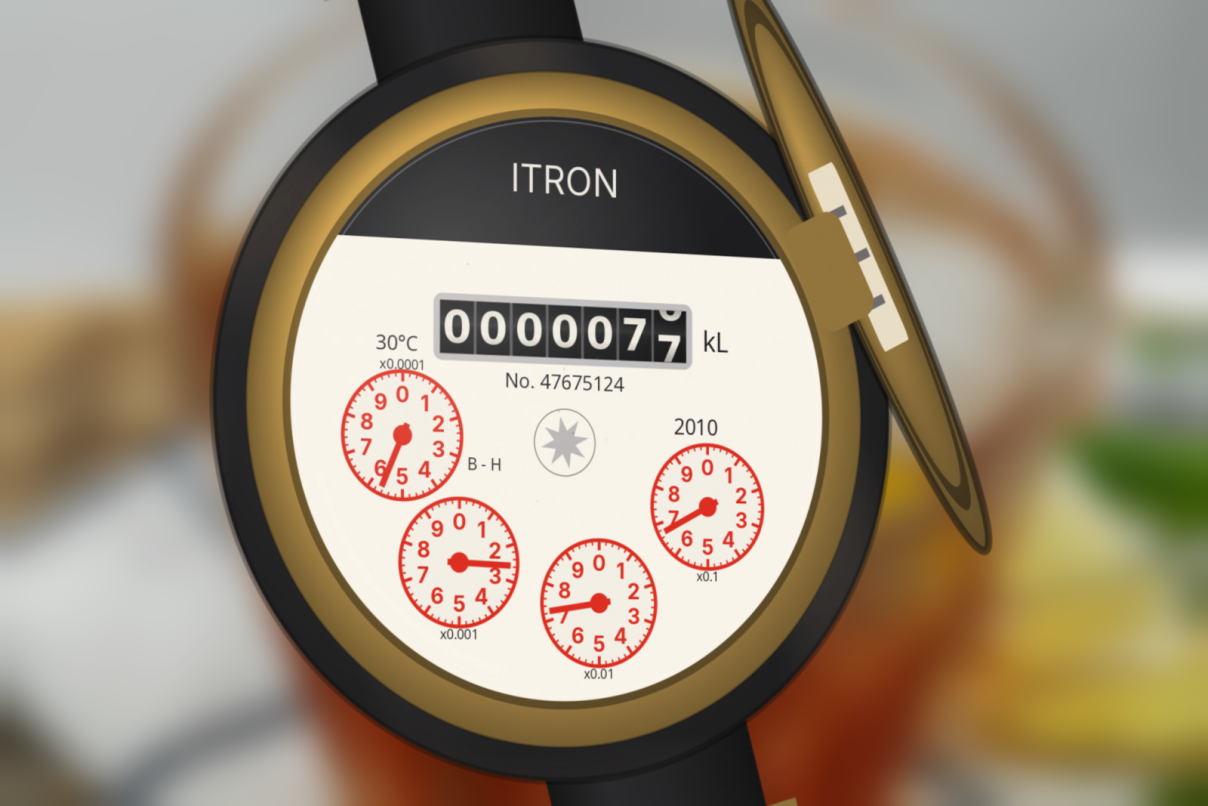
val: 76.6725 kL
